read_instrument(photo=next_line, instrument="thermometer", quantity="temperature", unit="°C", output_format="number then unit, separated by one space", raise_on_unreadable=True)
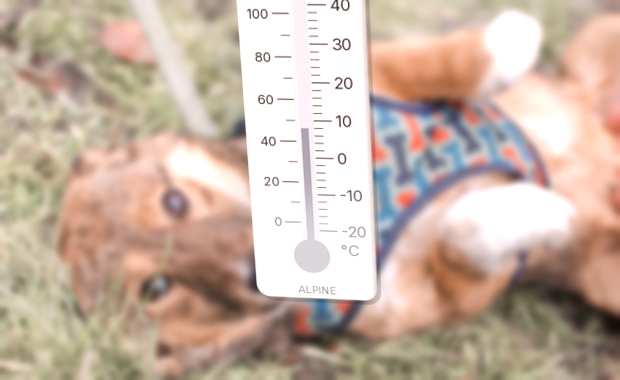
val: 8 °C
